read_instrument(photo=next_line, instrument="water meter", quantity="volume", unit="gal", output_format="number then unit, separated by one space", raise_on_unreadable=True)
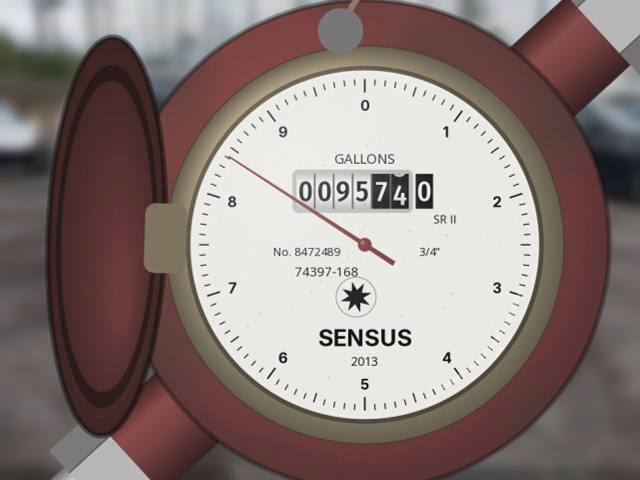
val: 95738.4 gal
